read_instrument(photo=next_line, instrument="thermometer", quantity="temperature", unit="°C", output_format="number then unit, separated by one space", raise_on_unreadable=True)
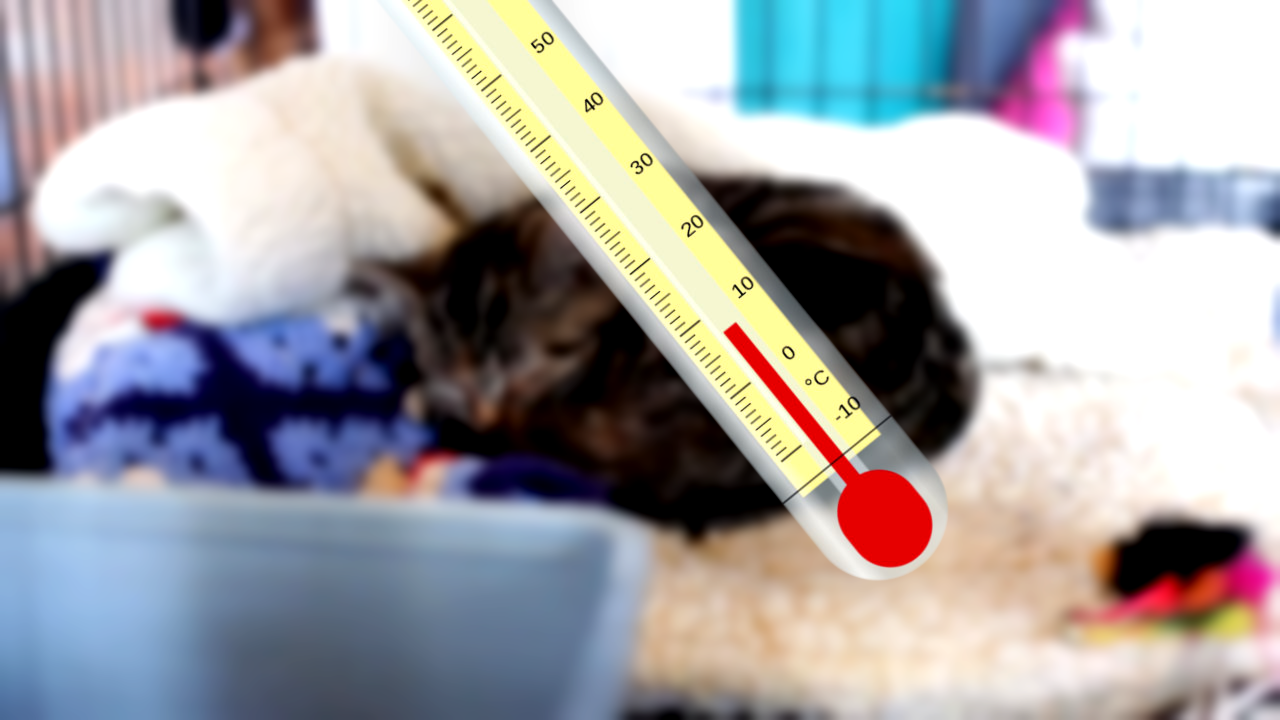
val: 7 °C
